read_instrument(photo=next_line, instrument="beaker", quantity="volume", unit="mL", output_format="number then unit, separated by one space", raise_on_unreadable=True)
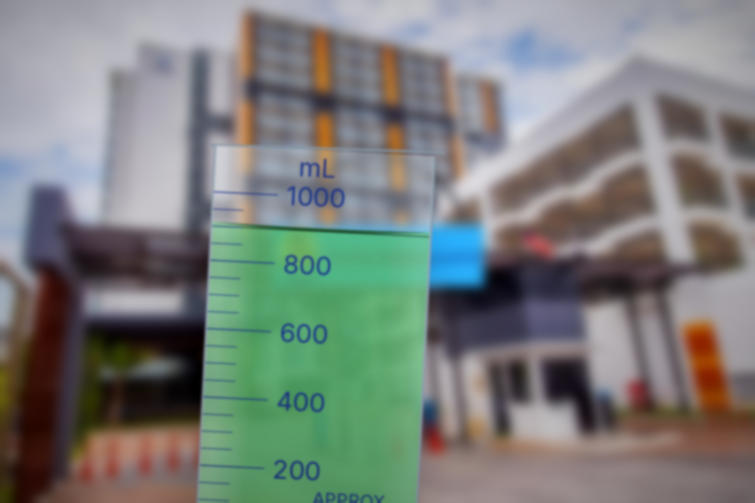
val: 900 mL
